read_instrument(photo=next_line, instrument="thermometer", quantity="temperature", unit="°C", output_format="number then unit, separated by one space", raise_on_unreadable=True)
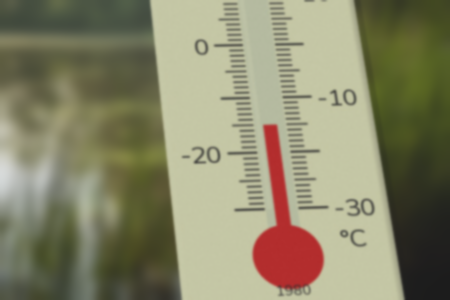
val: -15 °C
